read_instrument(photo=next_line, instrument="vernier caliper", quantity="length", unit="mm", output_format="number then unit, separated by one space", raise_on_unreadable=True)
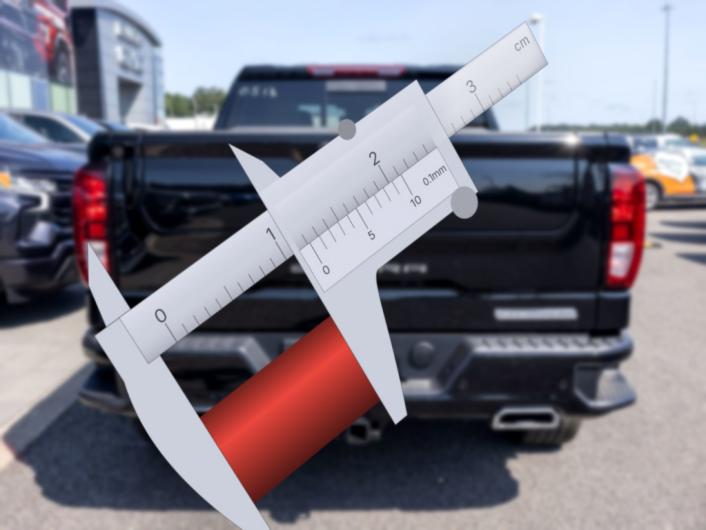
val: 12.2 mm
